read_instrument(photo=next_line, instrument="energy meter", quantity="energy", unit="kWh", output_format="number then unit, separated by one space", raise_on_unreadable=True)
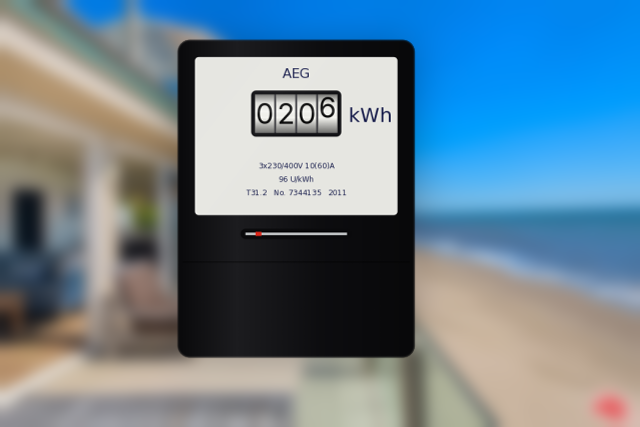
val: 206 kWh
